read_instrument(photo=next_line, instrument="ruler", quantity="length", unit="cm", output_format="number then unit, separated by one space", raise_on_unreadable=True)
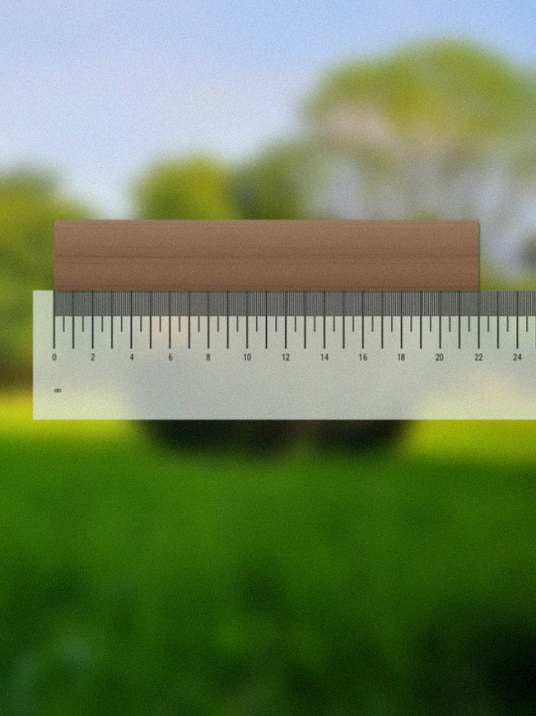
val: 22 cm
